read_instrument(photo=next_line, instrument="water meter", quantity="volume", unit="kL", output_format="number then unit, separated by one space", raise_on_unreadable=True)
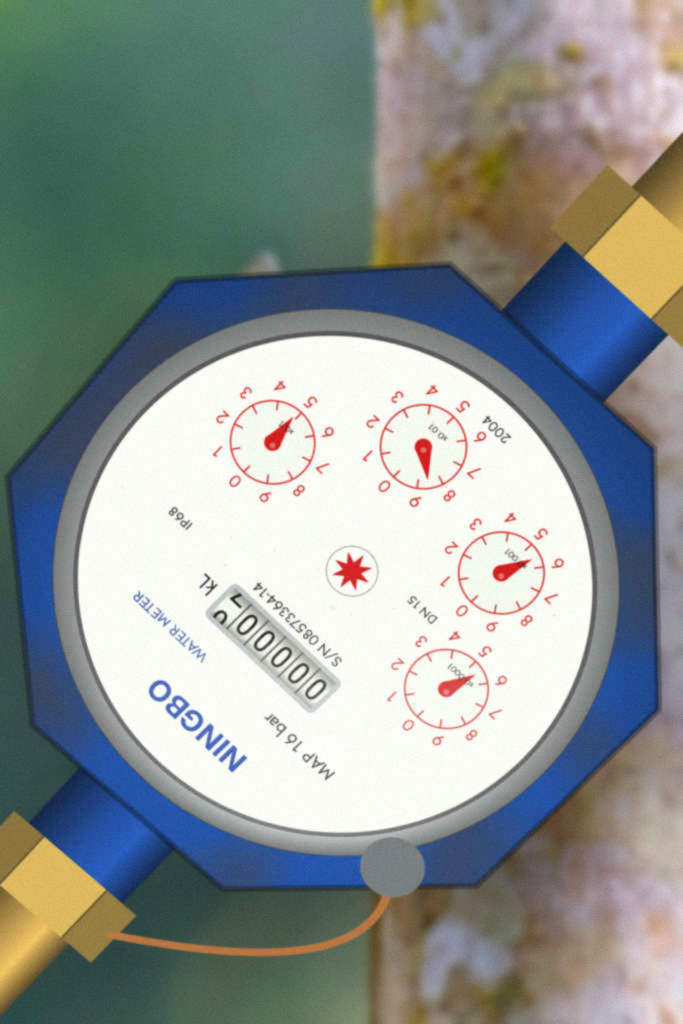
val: 6.4855 kL
